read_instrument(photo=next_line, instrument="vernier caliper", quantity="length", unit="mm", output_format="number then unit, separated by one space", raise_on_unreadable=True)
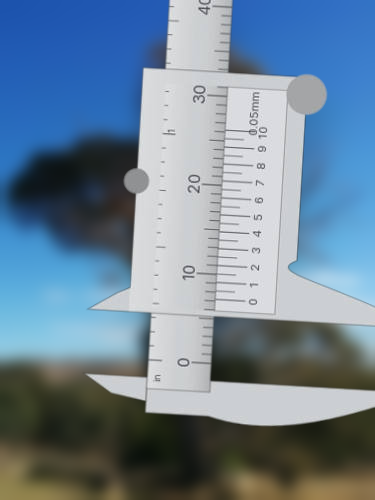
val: 7.2 mm
